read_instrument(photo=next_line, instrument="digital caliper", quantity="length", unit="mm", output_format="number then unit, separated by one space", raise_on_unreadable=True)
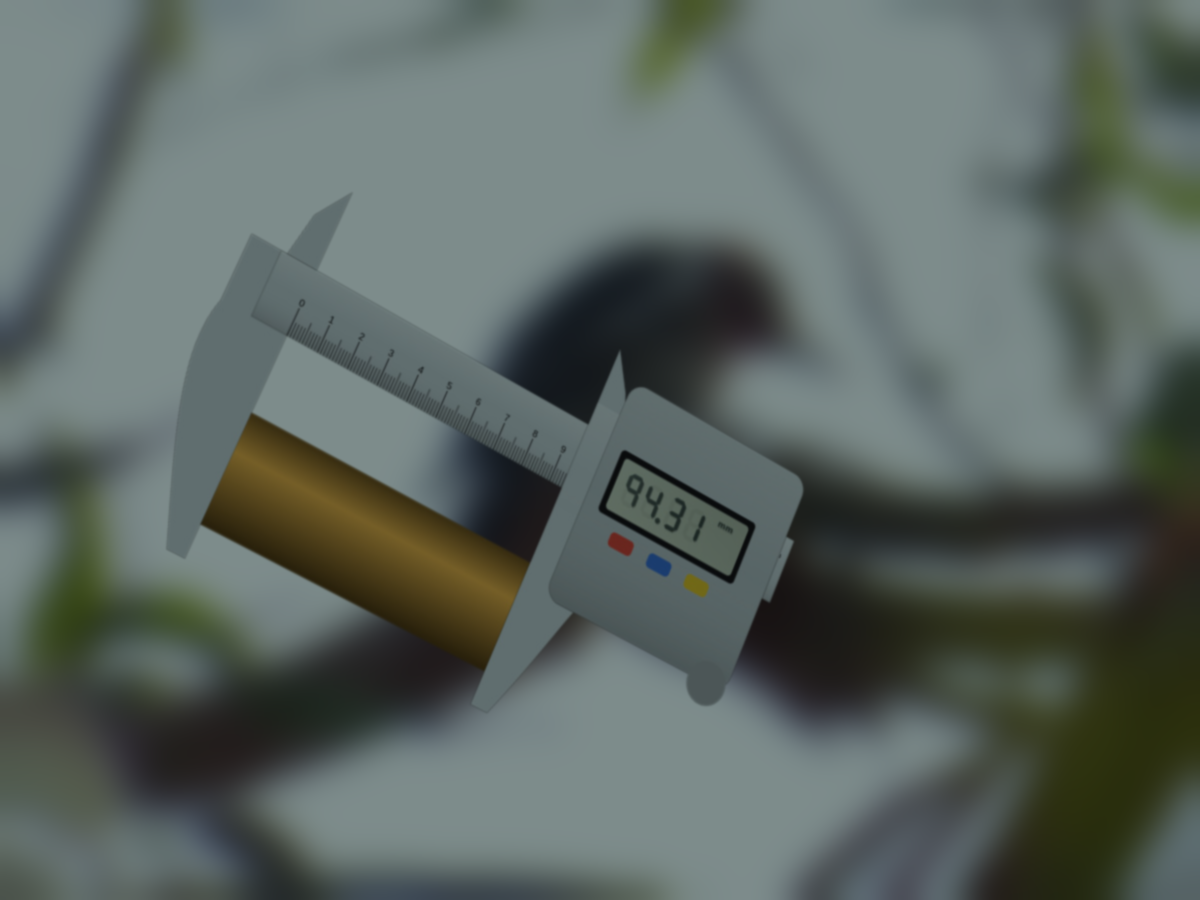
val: 94.31 mm
